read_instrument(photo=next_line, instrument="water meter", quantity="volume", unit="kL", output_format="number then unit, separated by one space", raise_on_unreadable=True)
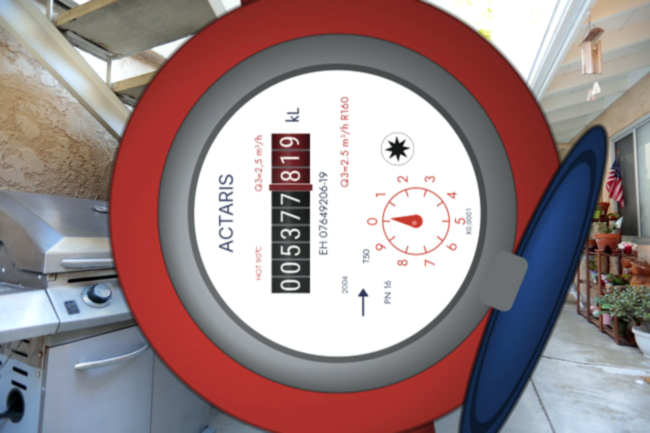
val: 5377.8190 kL
